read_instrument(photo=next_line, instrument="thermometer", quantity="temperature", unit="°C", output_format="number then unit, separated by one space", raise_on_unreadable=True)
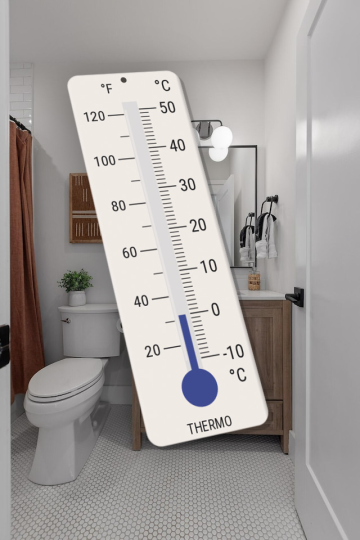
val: 0 °C
